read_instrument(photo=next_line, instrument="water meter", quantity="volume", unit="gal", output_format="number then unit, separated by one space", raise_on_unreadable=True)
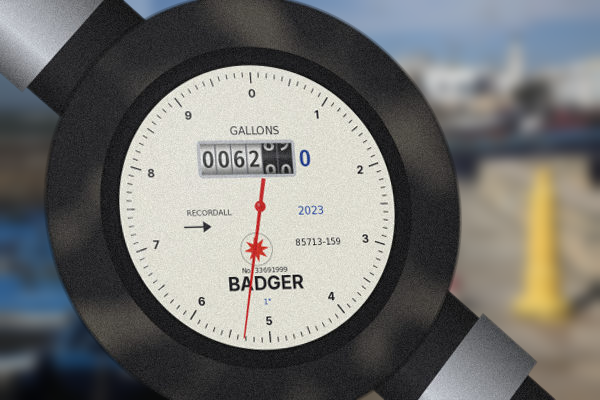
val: 62895.3 gal
